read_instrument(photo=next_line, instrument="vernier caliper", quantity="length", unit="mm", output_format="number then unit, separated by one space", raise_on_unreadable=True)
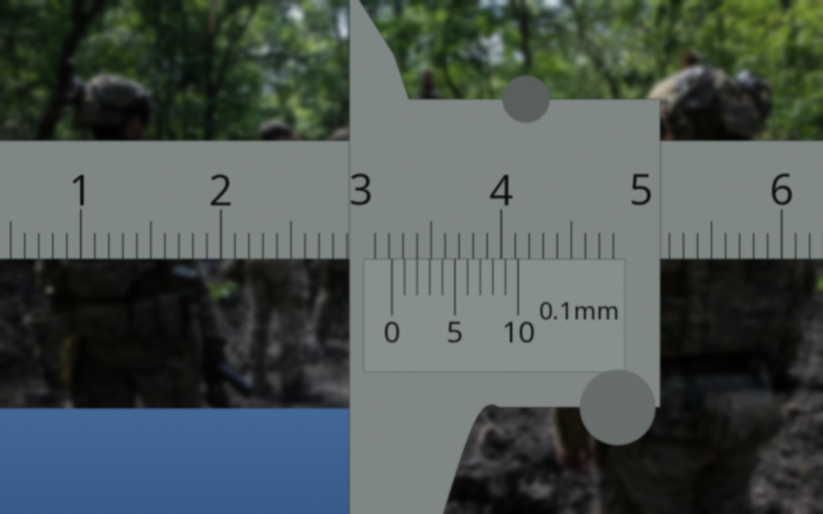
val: 32.2 mm
